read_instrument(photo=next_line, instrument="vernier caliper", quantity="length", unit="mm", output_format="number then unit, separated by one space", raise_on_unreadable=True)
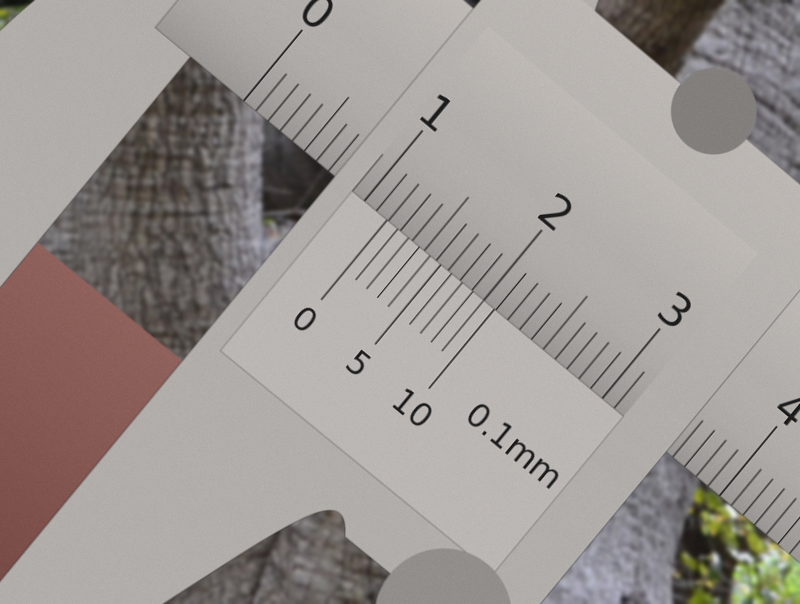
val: 11.9 mm
